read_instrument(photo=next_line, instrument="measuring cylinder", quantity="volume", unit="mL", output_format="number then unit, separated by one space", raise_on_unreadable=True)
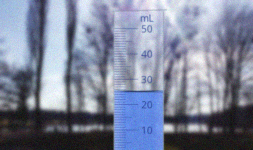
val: 25 mL
